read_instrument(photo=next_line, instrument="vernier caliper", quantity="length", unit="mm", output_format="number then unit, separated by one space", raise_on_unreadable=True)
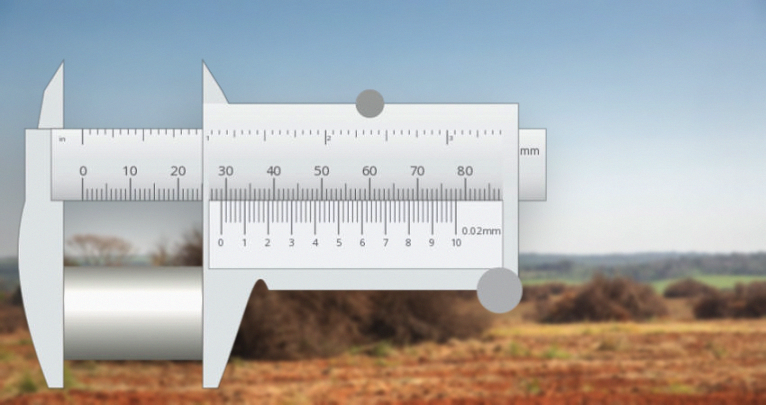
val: 29.0 mm
